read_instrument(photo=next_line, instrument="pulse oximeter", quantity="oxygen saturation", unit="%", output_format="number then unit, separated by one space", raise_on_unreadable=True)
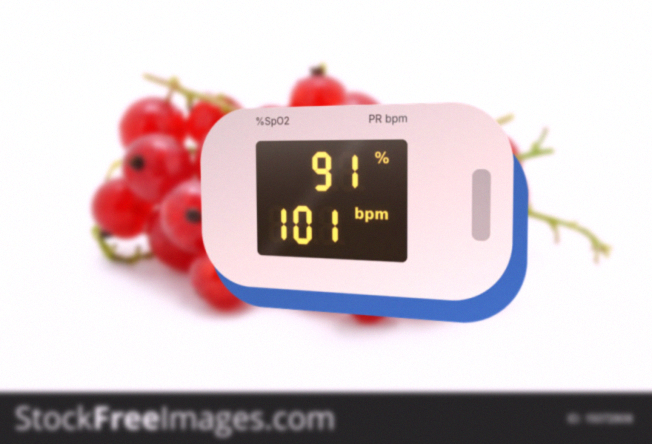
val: 91 %
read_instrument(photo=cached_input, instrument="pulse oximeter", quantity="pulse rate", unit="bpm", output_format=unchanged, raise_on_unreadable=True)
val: 101 bpm
